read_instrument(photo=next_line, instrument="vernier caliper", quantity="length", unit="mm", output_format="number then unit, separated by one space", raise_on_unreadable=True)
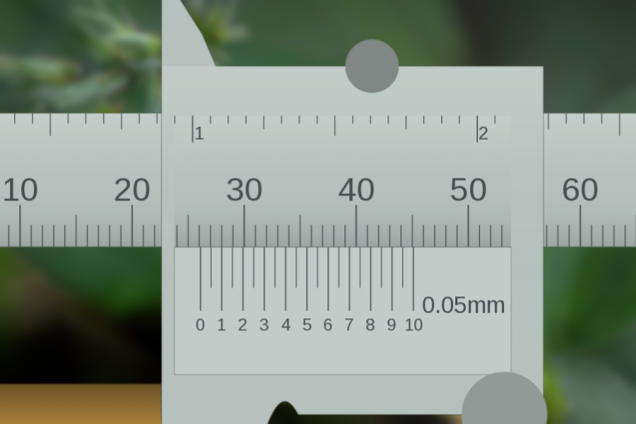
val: 26.1 mm
